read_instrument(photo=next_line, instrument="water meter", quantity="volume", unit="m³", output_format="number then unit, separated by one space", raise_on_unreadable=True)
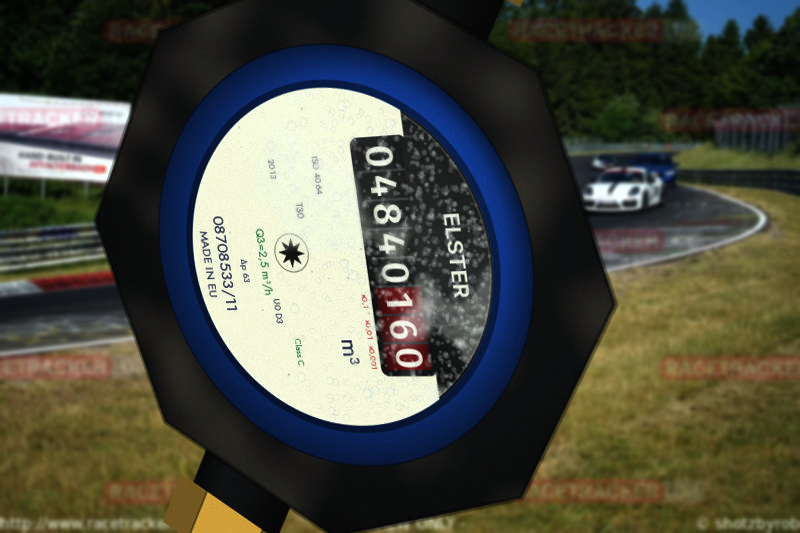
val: 4840.160 m³
